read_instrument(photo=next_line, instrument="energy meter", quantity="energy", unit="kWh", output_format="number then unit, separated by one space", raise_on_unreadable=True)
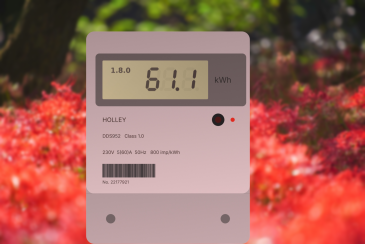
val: 61.1 kWh
